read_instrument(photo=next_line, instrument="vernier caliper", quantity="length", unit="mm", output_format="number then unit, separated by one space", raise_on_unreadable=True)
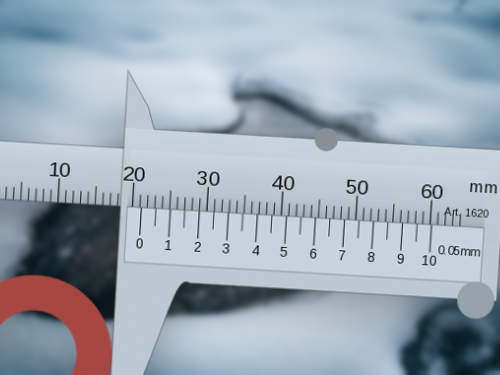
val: 21.2 mm
